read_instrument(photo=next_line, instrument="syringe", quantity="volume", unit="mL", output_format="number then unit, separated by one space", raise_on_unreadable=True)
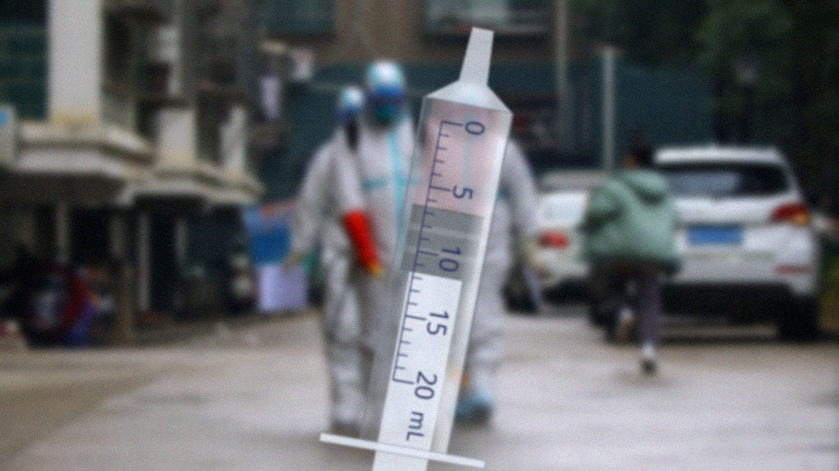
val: 6.5 mL
